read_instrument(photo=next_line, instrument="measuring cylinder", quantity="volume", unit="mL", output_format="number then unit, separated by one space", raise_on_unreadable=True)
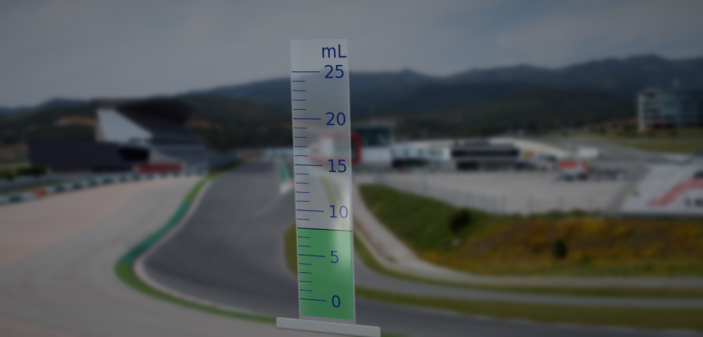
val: 8 mL
